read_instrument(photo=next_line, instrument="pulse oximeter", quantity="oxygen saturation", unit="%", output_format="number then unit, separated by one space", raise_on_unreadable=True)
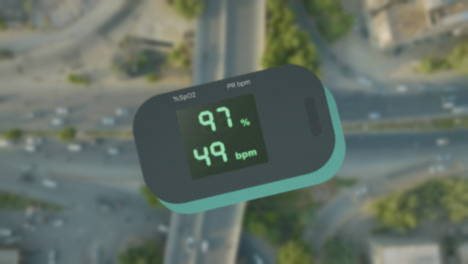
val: 97 %
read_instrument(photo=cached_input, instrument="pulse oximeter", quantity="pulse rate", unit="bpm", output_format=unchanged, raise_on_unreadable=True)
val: 49 bpm
